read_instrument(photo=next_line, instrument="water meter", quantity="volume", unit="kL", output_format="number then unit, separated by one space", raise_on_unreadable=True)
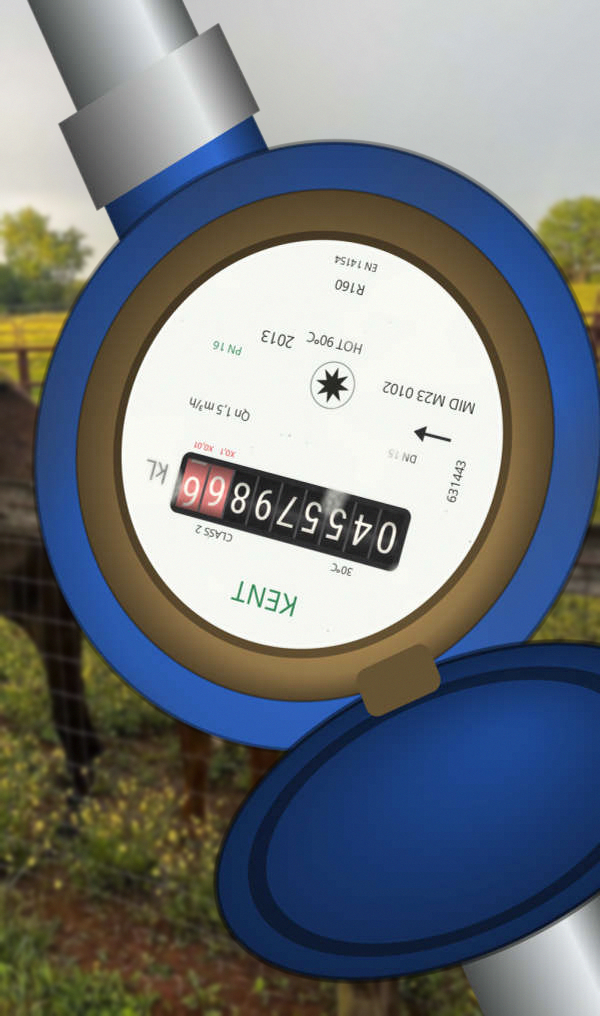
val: 455798.66 kL
